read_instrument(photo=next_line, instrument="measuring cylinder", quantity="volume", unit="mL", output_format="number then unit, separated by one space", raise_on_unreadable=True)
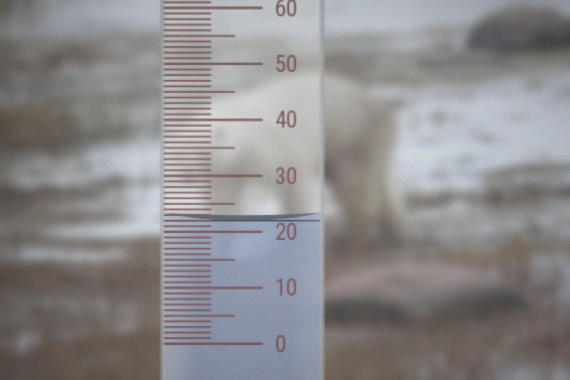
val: 22 mL
